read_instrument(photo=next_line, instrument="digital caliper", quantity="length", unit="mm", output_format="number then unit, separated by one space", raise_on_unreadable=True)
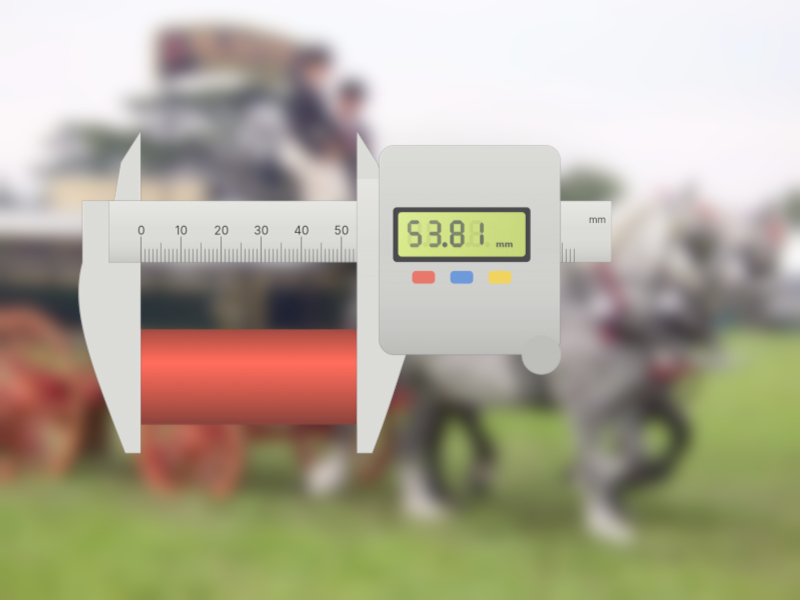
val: 53.81 mm
